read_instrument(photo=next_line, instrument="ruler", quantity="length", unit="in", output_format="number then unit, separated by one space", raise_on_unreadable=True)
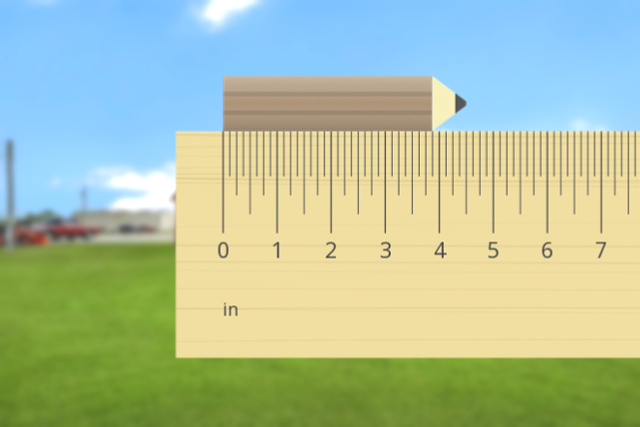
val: 4.5 in
